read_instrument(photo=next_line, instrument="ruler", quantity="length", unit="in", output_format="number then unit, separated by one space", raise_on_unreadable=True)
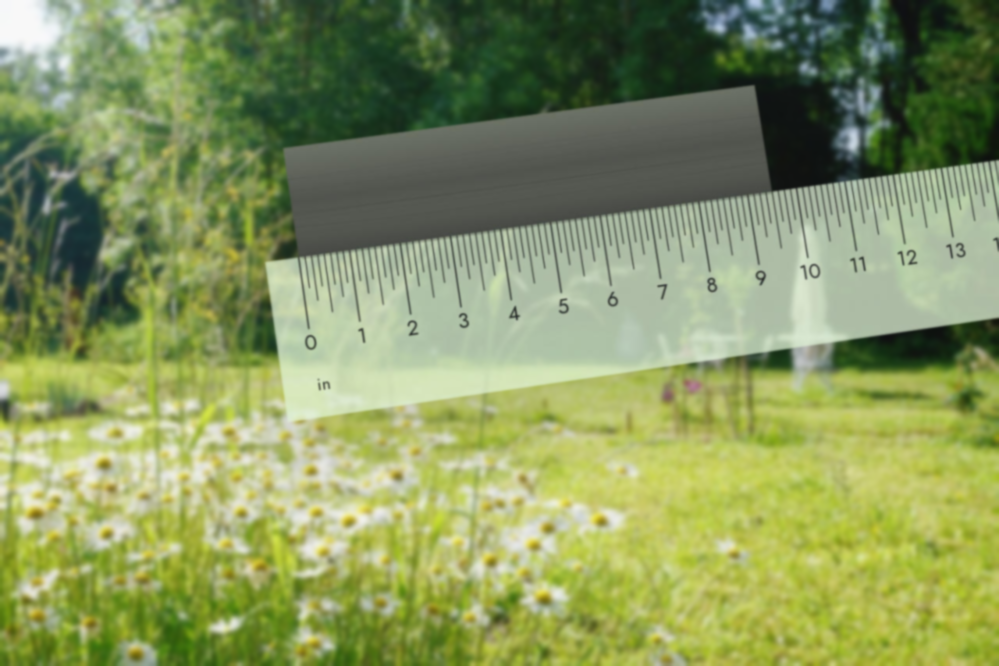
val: 9.5 in
